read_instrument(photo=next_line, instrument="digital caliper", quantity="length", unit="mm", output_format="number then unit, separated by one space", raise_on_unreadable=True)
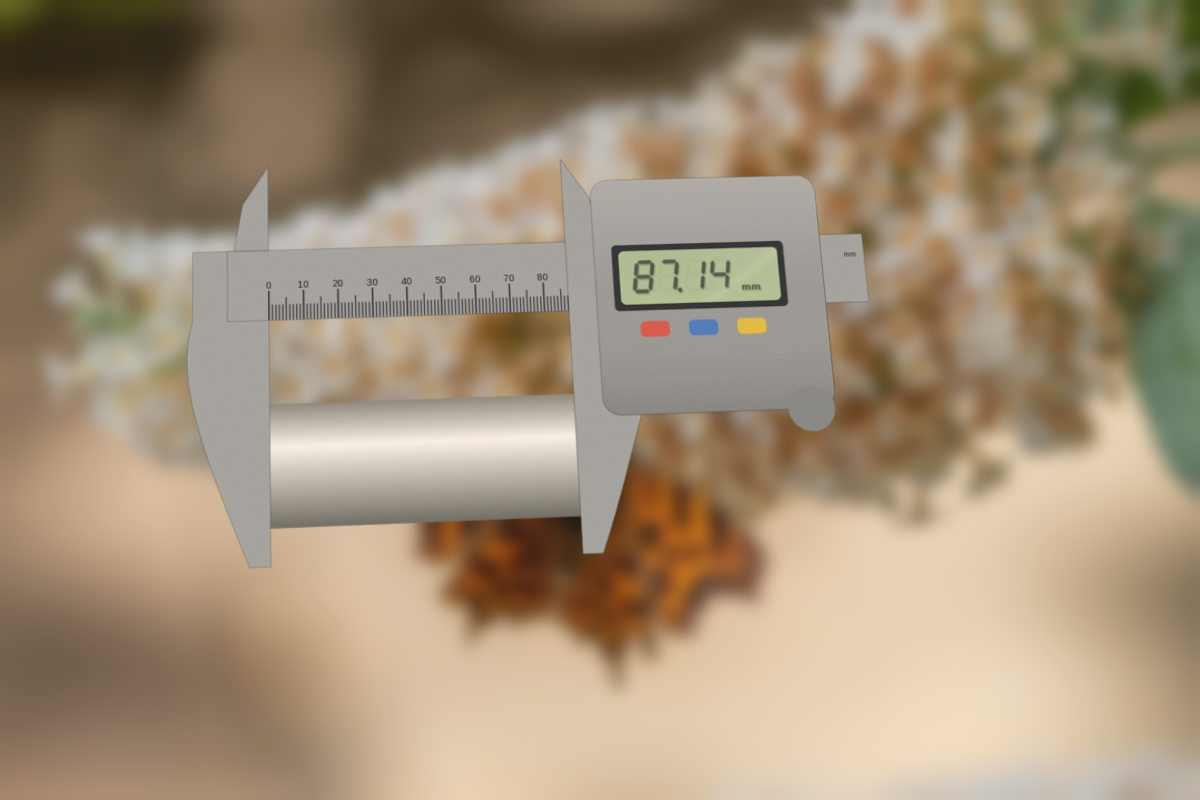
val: 87.14 mm
